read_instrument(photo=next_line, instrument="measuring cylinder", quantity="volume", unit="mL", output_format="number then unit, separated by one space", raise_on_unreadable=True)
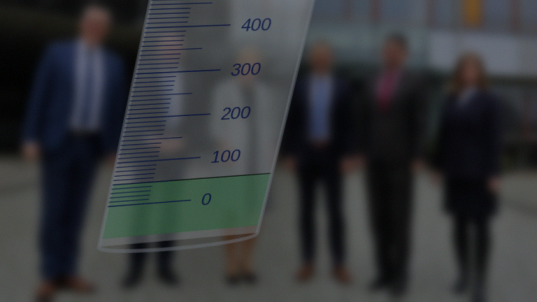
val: 50 mL
